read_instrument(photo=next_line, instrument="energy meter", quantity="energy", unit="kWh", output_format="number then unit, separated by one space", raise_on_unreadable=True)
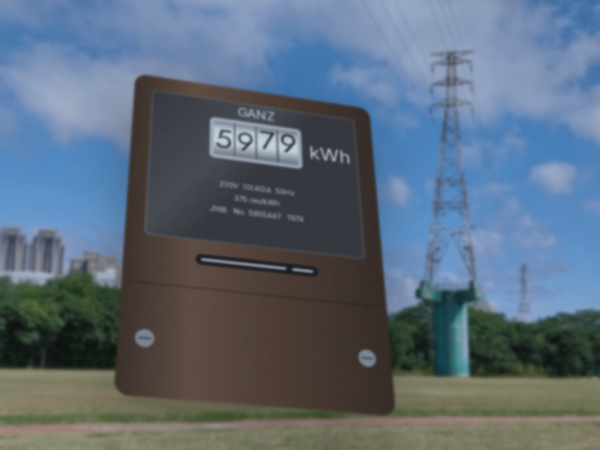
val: 5979 kWh
